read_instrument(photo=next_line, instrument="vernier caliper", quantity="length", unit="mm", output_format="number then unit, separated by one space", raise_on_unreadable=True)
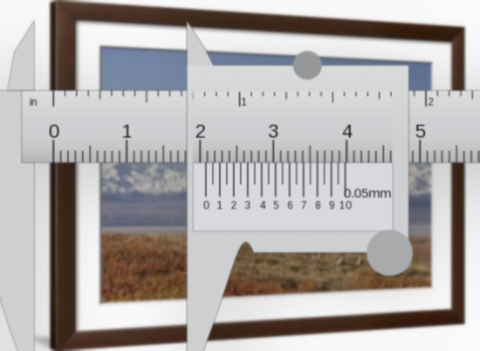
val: 20.8 mm
